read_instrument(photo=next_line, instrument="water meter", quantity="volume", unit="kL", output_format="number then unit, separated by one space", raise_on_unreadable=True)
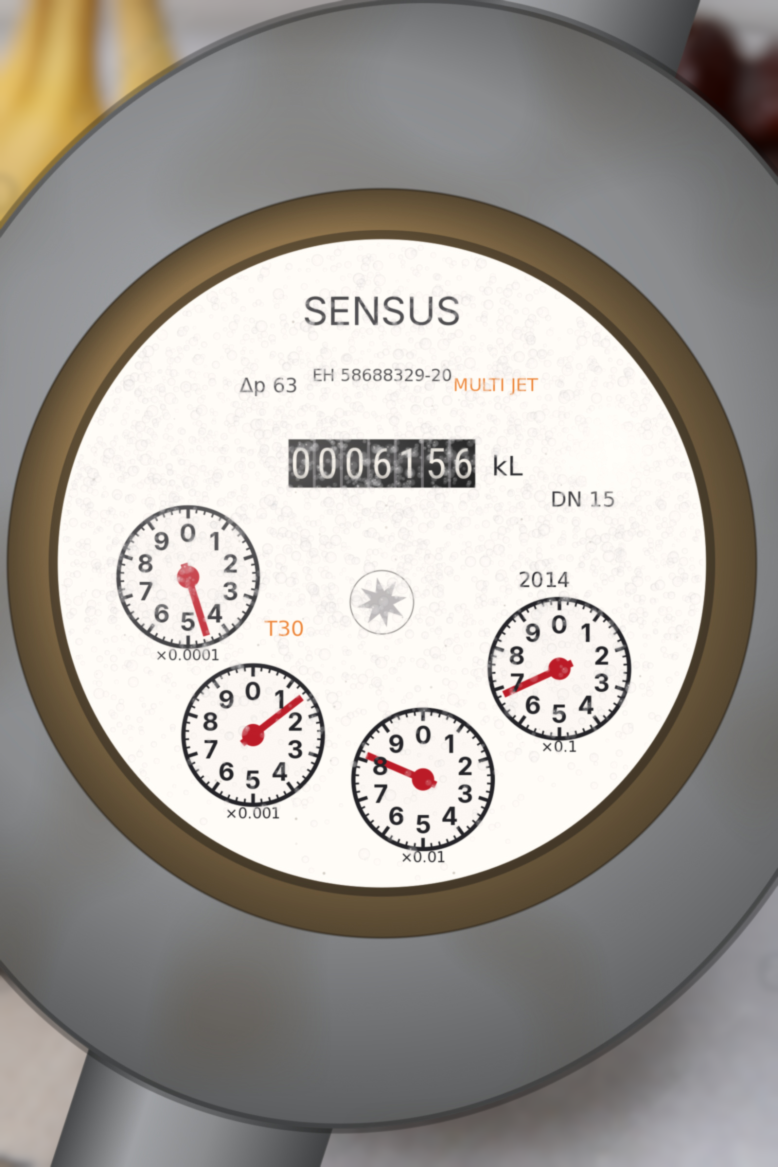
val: 6156.6814 kL
